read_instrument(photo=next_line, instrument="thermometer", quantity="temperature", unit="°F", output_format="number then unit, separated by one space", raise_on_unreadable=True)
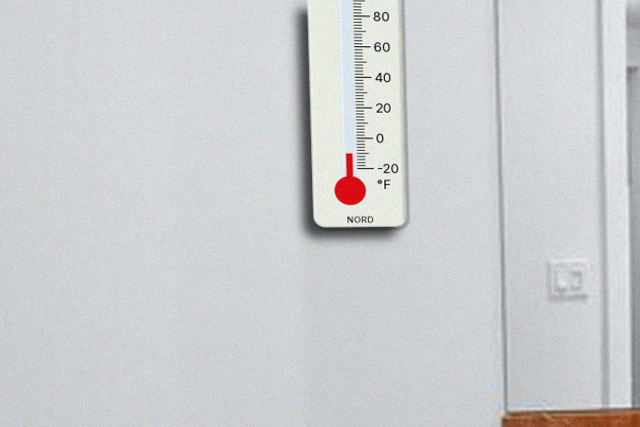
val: -10 °F
